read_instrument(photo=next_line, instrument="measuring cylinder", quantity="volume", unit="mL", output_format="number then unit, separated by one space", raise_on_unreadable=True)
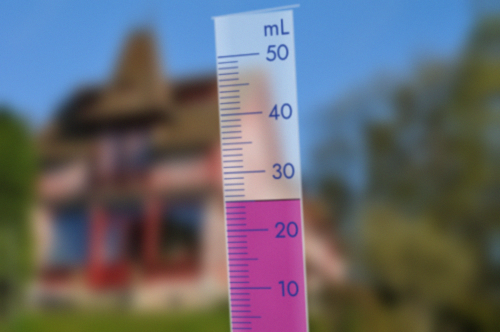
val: 25 mL
